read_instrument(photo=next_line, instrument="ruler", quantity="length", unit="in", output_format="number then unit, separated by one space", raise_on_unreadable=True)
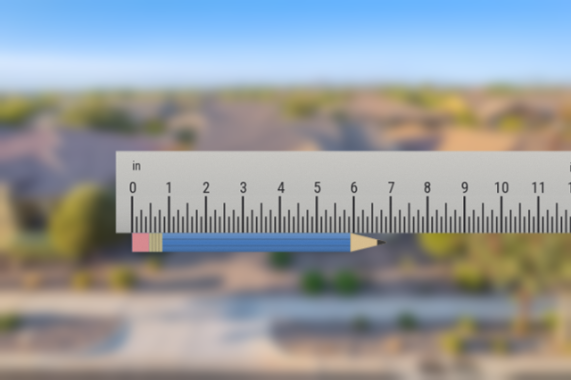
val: 6.875 in
